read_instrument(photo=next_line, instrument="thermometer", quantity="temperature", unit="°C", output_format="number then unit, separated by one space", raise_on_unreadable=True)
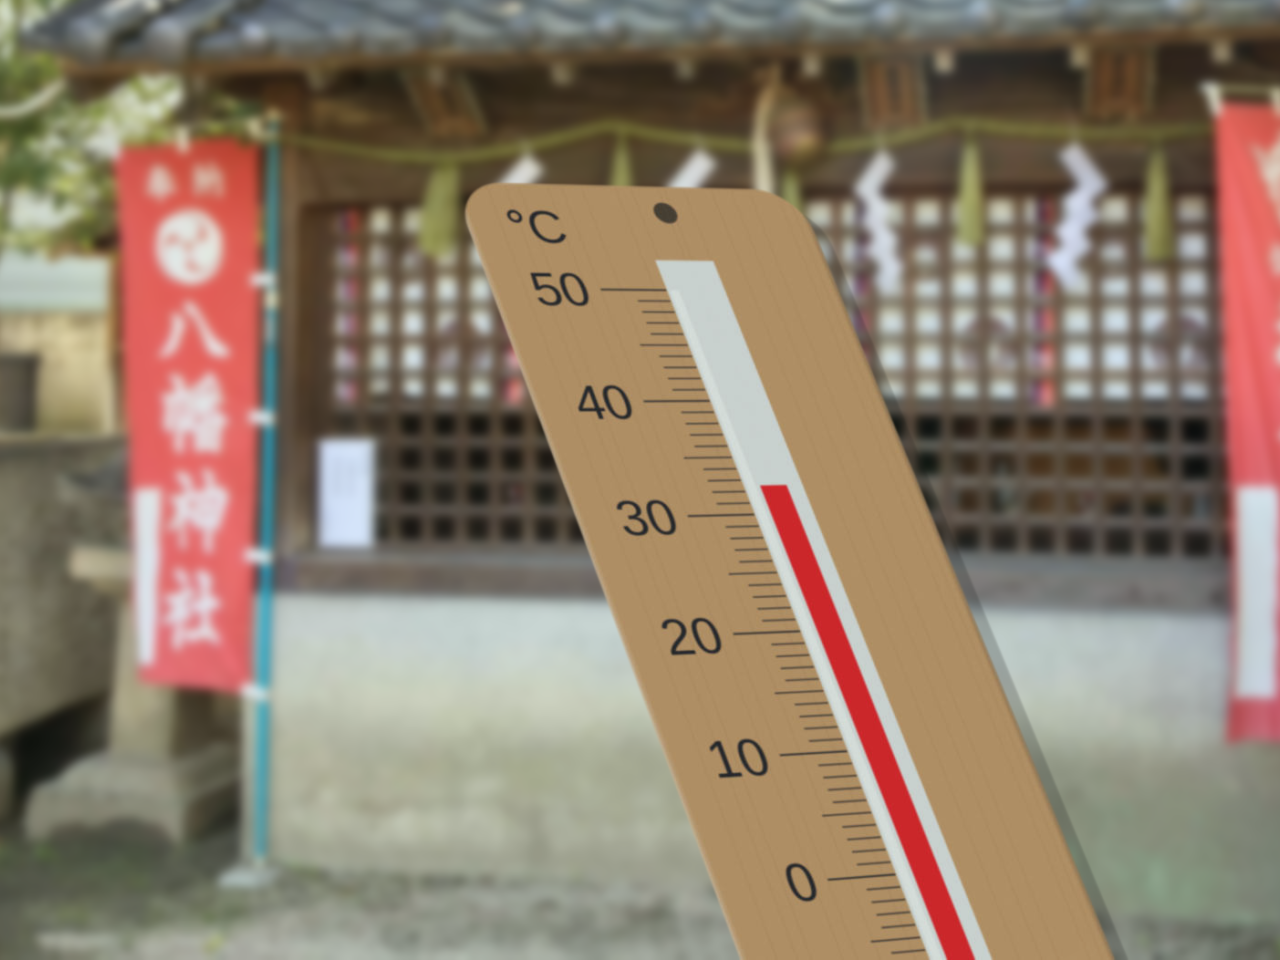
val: 32.5 °C
